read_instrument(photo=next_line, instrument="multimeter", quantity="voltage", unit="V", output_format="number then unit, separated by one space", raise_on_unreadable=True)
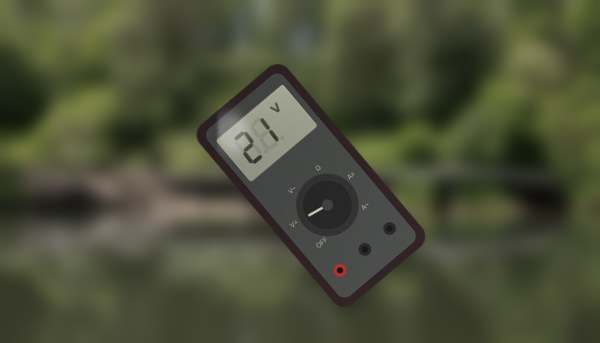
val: 21 V
